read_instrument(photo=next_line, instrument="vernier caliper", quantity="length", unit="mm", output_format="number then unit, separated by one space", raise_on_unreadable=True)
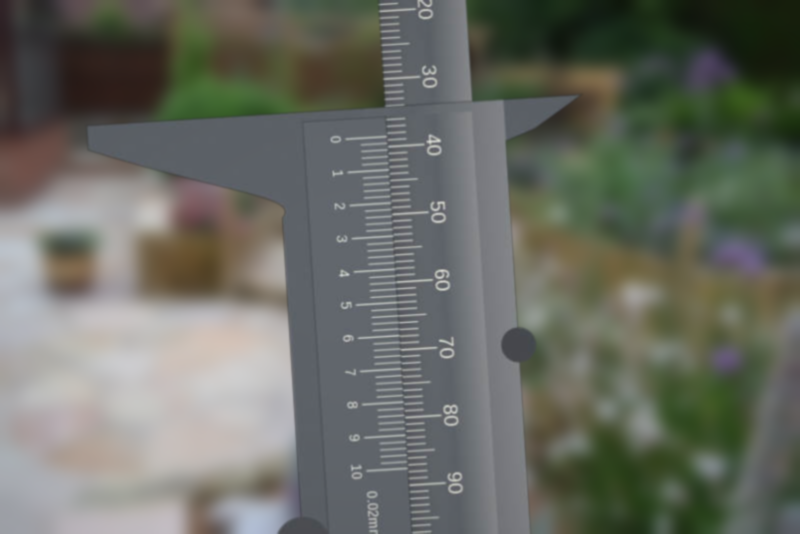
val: 38.5 mm
